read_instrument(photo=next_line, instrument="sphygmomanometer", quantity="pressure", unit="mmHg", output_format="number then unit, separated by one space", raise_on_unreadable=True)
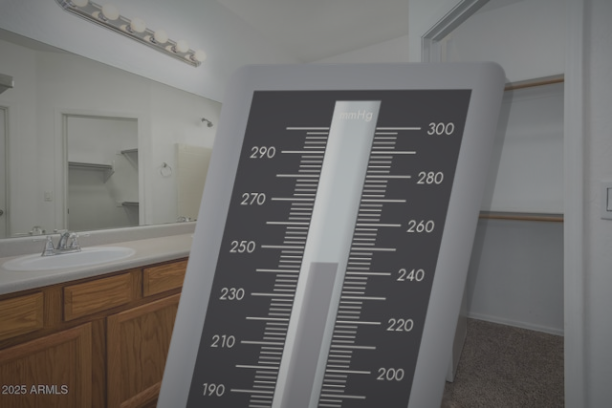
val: 244 mmHg
